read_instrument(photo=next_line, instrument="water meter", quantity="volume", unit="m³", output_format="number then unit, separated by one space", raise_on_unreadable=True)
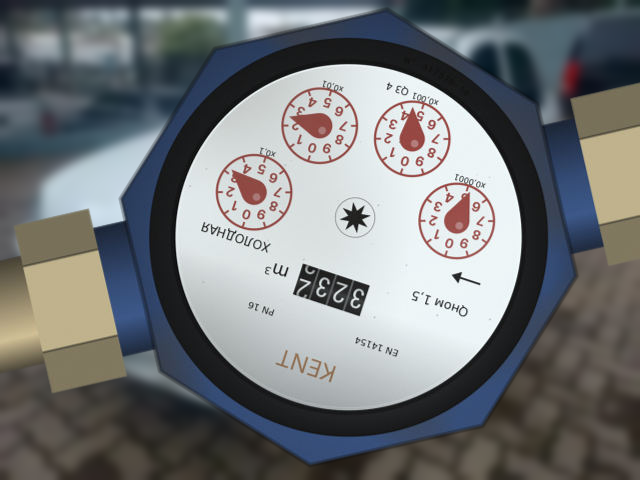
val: 3232.3245 m³
